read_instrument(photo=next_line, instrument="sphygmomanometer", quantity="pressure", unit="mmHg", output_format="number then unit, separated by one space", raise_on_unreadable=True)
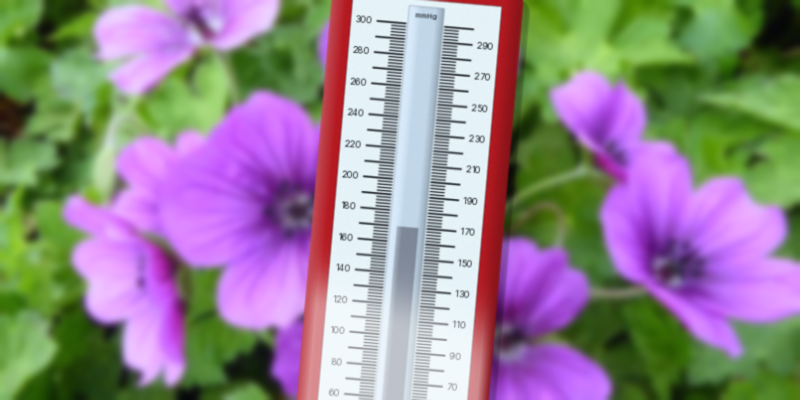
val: 170 mmHg
